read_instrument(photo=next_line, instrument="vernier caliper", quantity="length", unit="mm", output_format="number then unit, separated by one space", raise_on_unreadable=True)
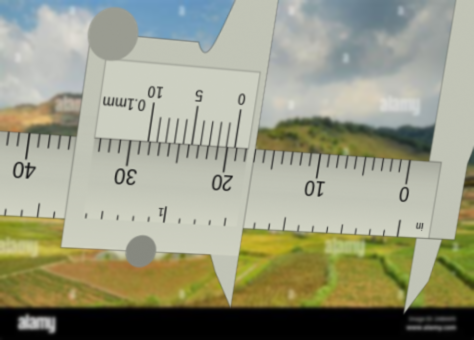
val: 19.2 mm
